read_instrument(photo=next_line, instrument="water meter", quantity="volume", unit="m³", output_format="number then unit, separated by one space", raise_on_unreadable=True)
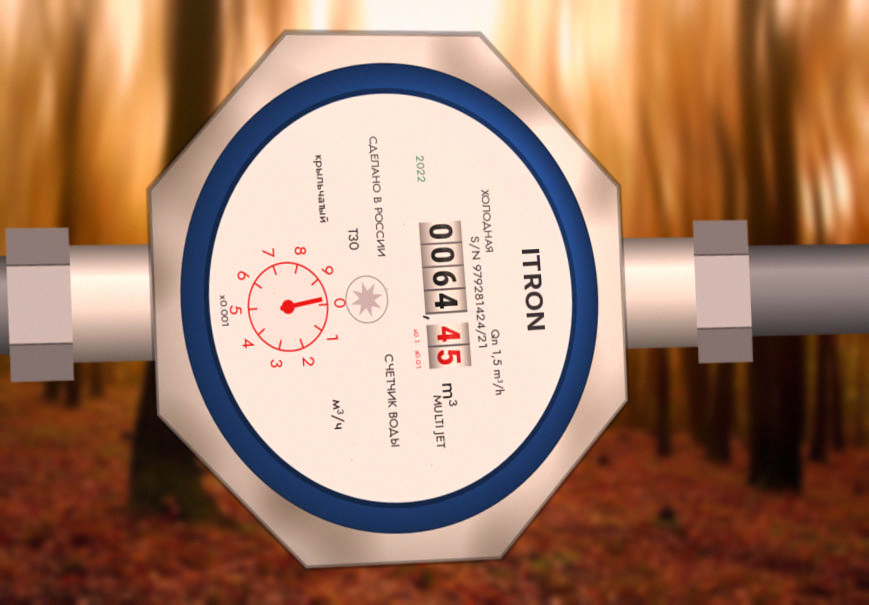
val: 64.449 m³
